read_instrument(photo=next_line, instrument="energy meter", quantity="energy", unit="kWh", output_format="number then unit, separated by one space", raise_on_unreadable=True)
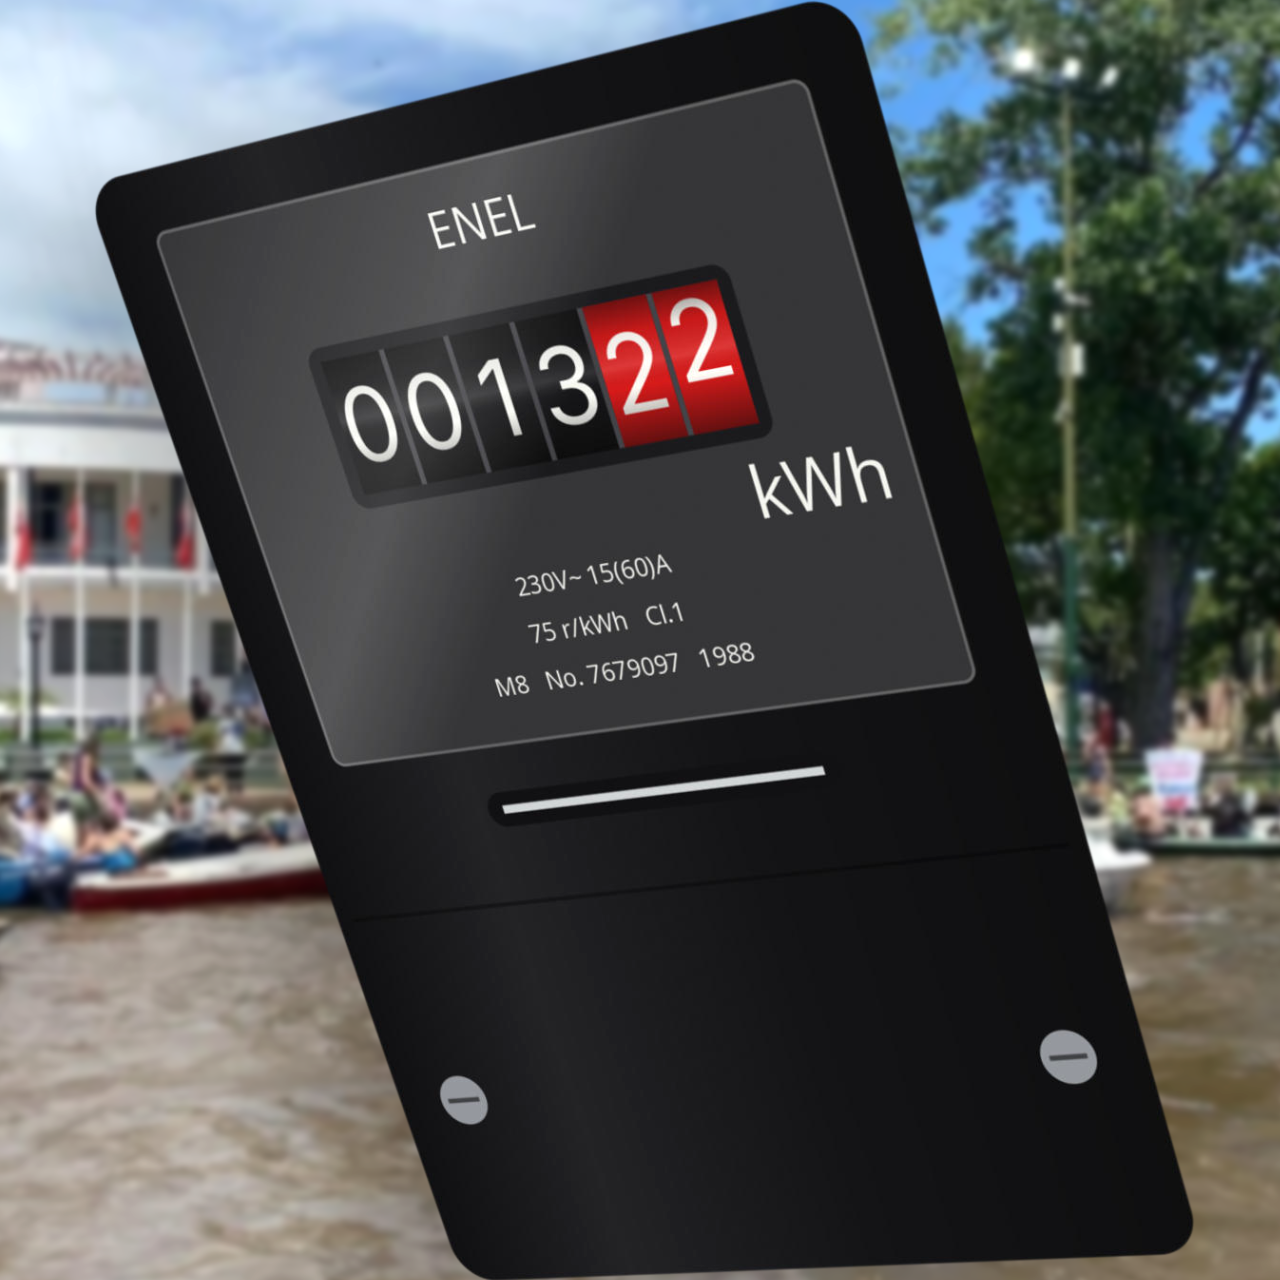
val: 13.22 kWh
